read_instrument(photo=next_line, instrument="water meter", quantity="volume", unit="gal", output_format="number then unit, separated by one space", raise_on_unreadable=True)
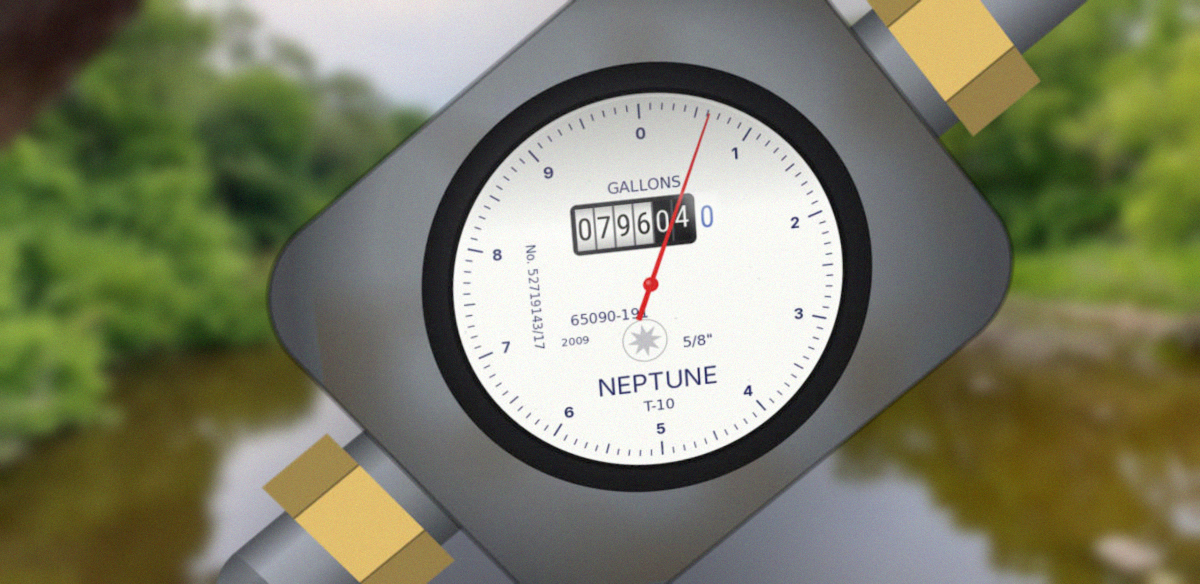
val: 796040.6 gal
